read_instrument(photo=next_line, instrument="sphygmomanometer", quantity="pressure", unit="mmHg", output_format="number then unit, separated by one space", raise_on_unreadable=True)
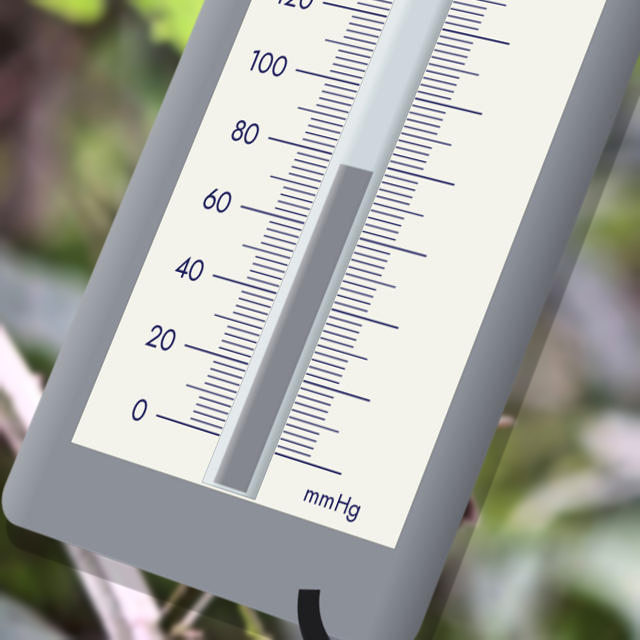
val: 78 mmHg
